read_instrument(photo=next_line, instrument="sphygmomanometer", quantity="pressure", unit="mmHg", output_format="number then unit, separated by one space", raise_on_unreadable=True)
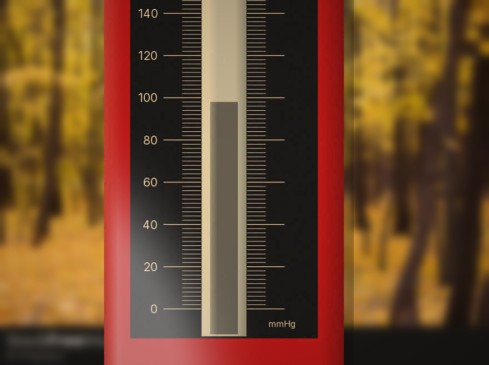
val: 98 mmHg
